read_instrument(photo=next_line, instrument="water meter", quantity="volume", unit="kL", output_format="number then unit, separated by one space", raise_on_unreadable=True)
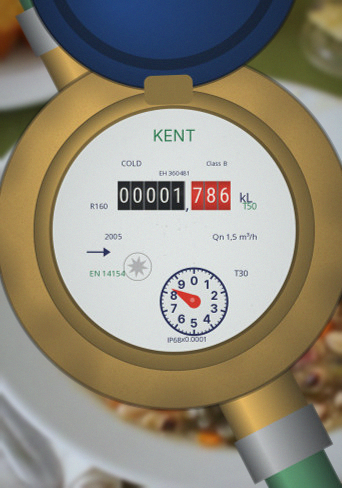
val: 1.7868 kL
